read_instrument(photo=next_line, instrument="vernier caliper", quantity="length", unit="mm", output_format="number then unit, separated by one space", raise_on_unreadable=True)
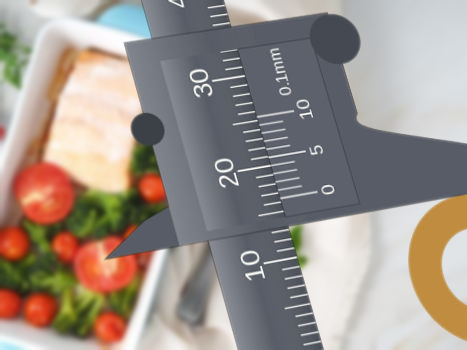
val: 16.4 mm
